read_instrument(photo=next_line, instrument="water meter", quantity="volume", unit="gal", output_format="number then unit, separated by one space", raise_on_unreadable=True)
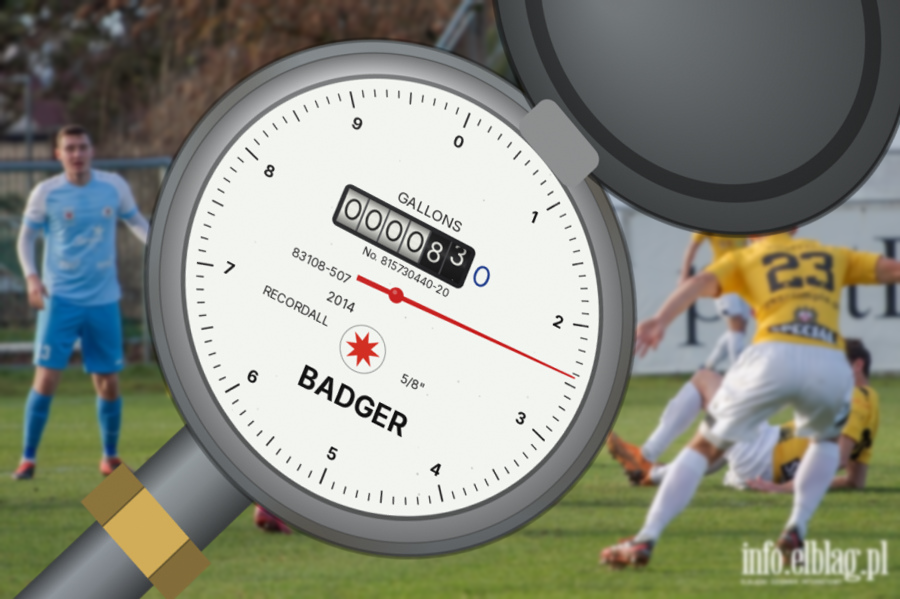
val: 832.4 gal
